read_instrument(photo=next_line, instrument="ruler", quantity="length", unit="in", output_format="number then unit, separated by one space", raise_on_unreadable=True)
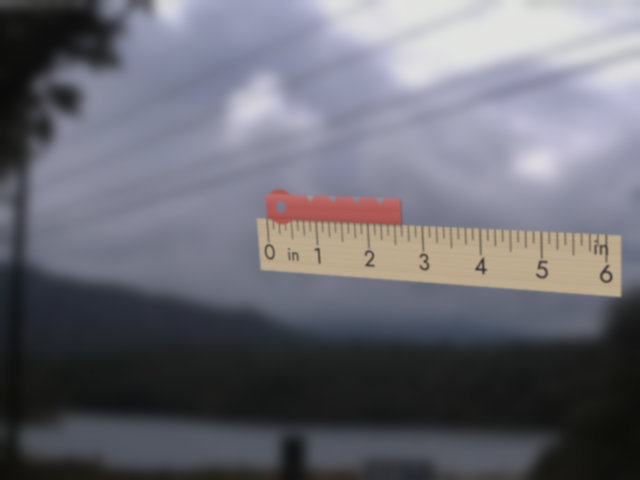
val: 2.625 in
